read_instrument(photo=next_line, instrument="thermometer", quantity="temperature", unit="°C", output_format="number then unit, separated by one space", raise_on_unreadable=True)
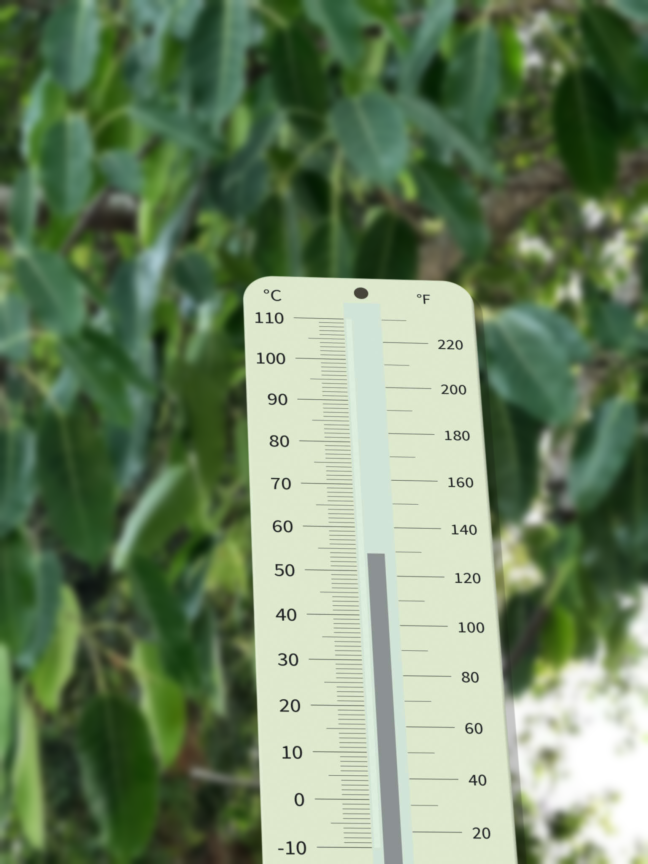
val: 54 °C
